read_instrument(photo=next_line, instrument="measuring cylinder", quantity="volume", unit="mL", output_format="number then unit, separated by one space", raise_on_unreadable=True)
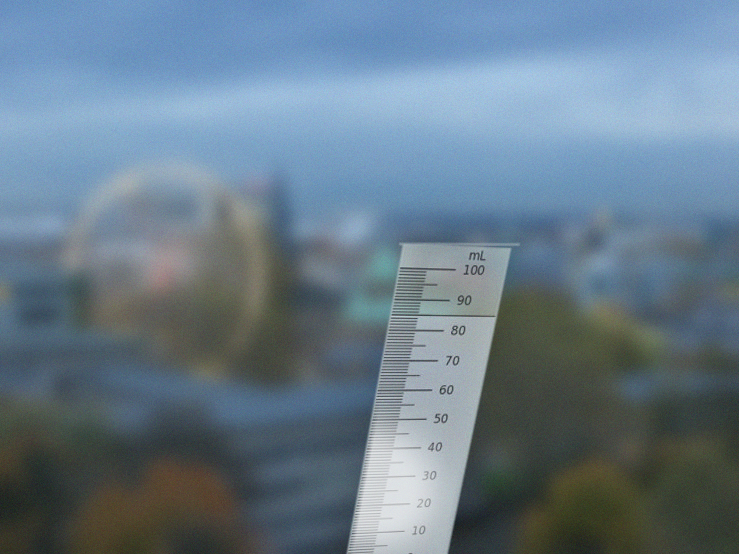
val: 85 mL
